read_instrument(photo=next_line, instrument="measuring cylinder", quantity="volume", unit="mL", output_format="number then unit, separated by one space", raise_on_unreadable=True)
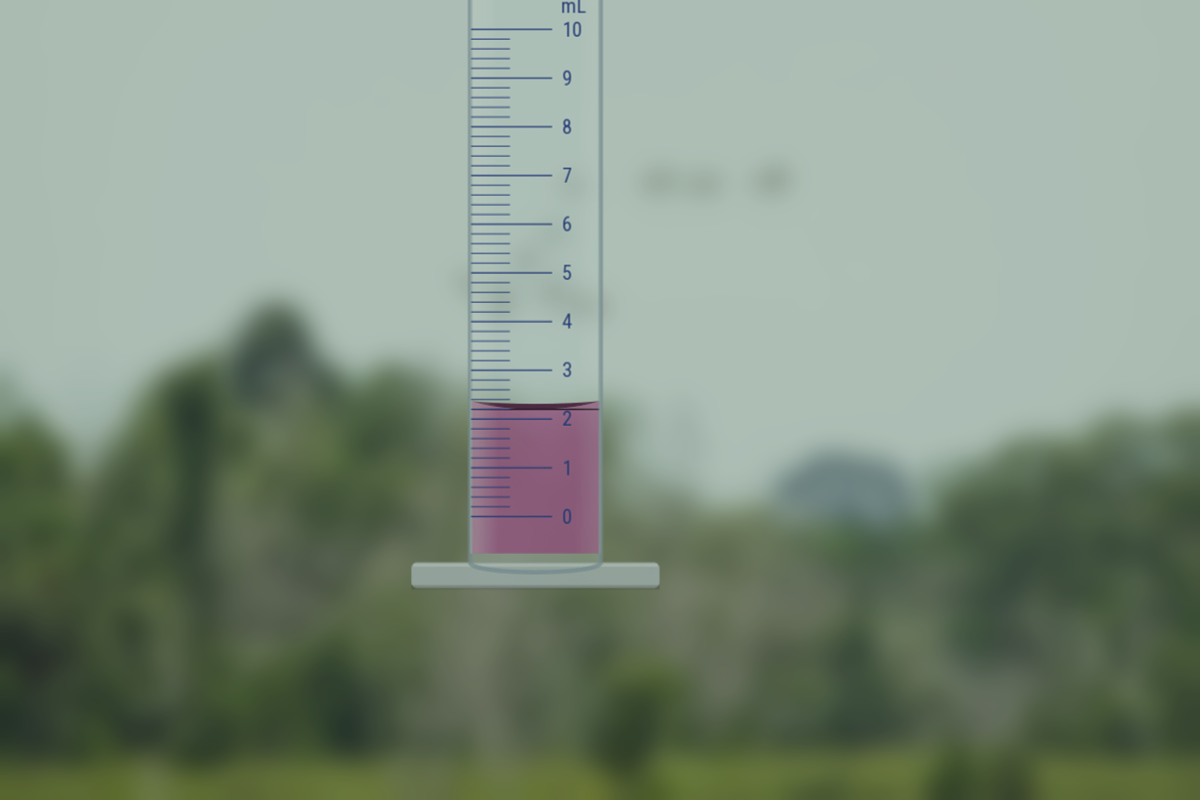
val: 2.2 mL
